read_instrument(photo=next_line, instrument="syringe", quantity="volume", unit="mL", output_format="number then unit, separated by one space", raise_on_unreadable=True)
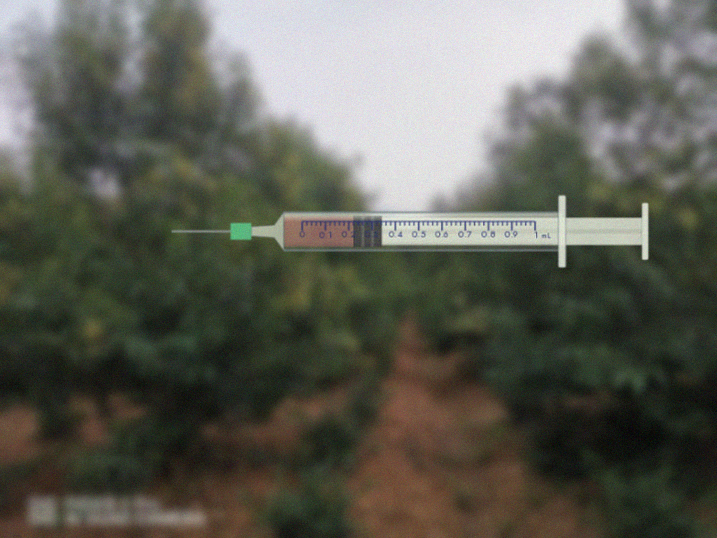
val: 0.22 mL
